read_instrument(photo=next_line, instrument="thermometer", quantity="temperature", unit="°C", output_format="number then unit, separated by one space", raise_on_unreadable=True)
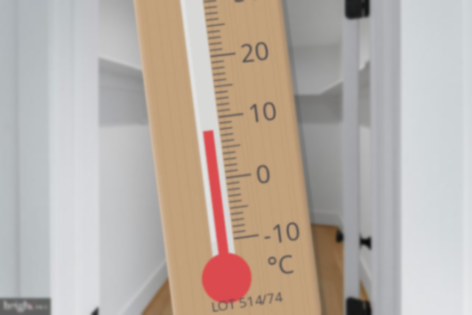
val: 8 °C
